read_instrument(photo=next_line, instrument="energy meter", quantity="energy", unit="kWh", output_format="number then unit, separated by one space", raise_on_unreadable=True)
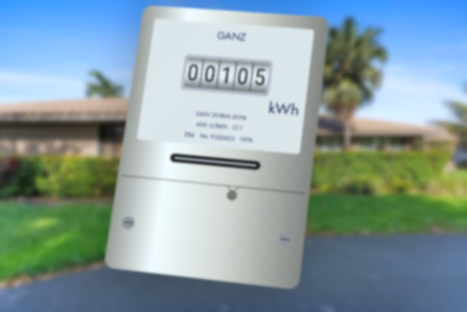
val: 105 kWh
